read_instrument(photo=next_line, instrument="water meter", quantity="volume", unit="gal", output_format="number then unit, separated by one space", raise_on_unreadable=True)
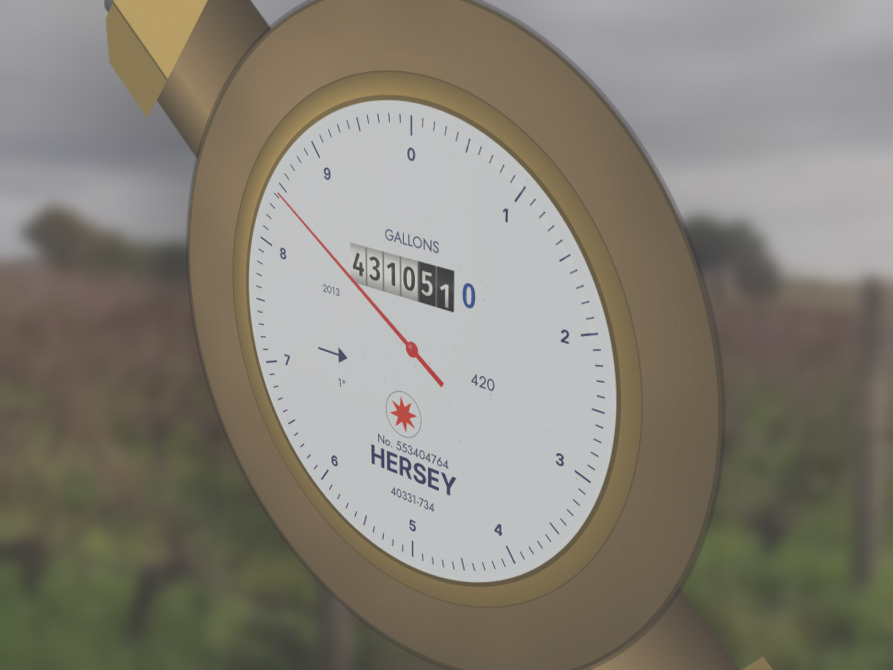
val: 4310508.4 gal
